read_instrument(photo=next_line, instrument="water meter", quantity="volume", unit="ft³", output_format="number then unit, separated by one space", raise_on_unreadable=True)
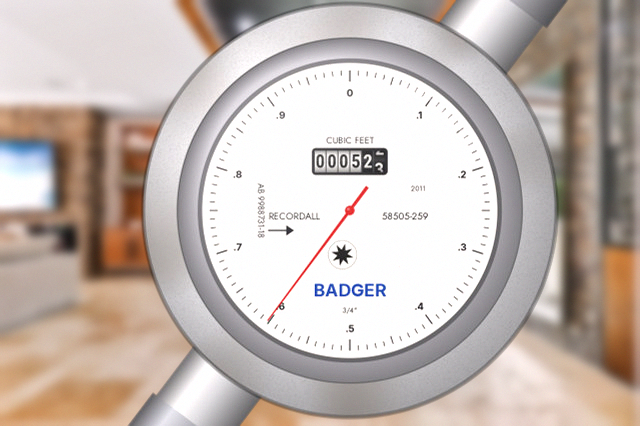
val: 522.60 ft³
